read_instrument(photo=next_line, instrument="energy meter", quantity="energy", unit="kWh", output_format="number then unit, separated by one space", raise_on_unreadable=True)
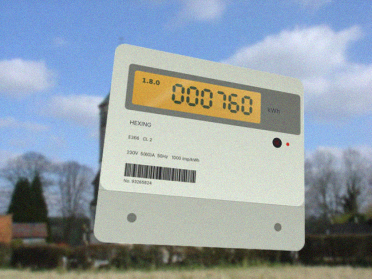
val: 760 kWh
